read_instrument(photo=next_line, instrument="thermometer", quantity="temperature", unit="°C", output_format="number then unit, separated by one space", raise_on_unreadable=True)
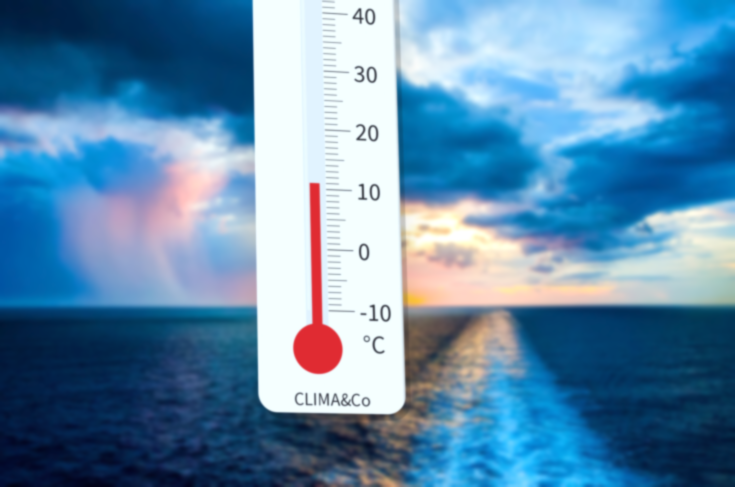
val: 11 °C
